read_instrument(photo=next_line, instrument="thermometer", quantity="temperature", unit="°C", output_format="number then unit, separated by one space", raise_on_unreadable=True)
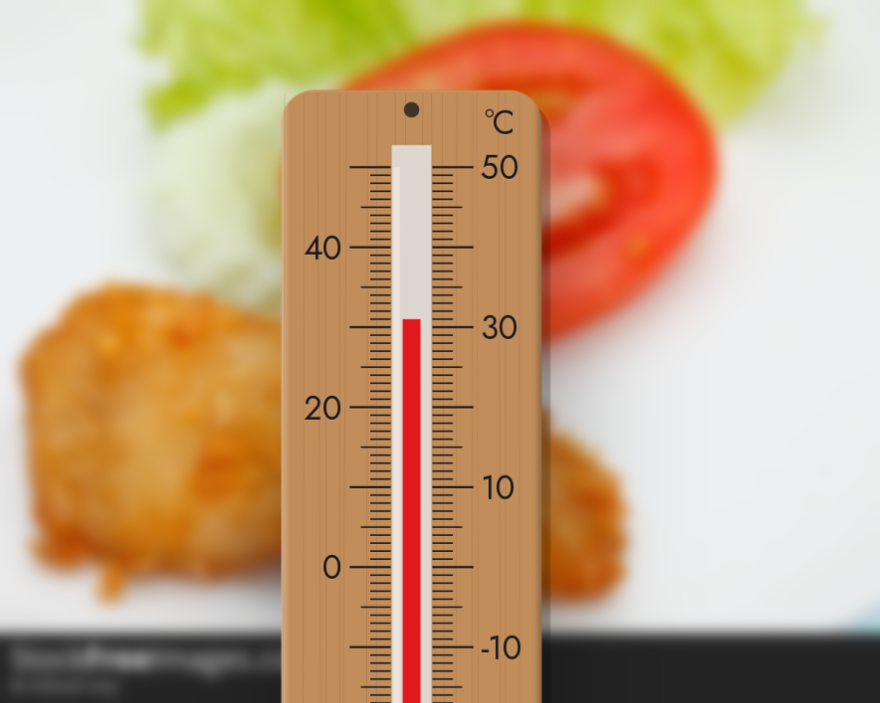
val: 31 °C
